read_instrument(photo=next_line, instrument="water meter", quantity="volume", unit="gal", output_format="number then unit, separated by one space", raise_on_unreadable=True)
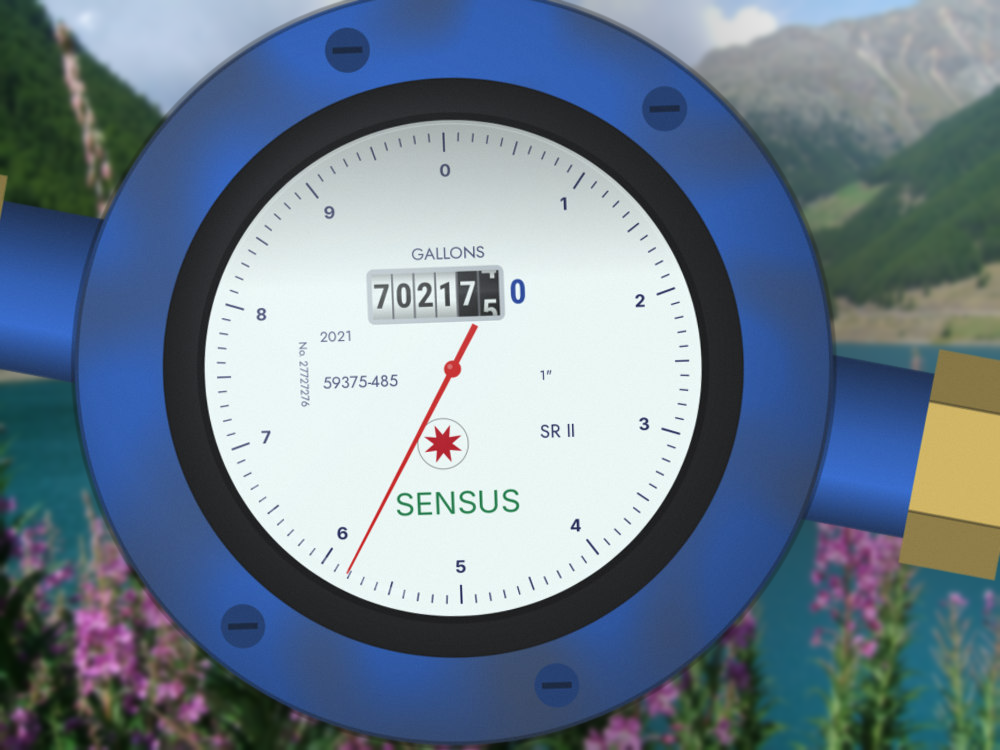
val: 7021745.8 gal
